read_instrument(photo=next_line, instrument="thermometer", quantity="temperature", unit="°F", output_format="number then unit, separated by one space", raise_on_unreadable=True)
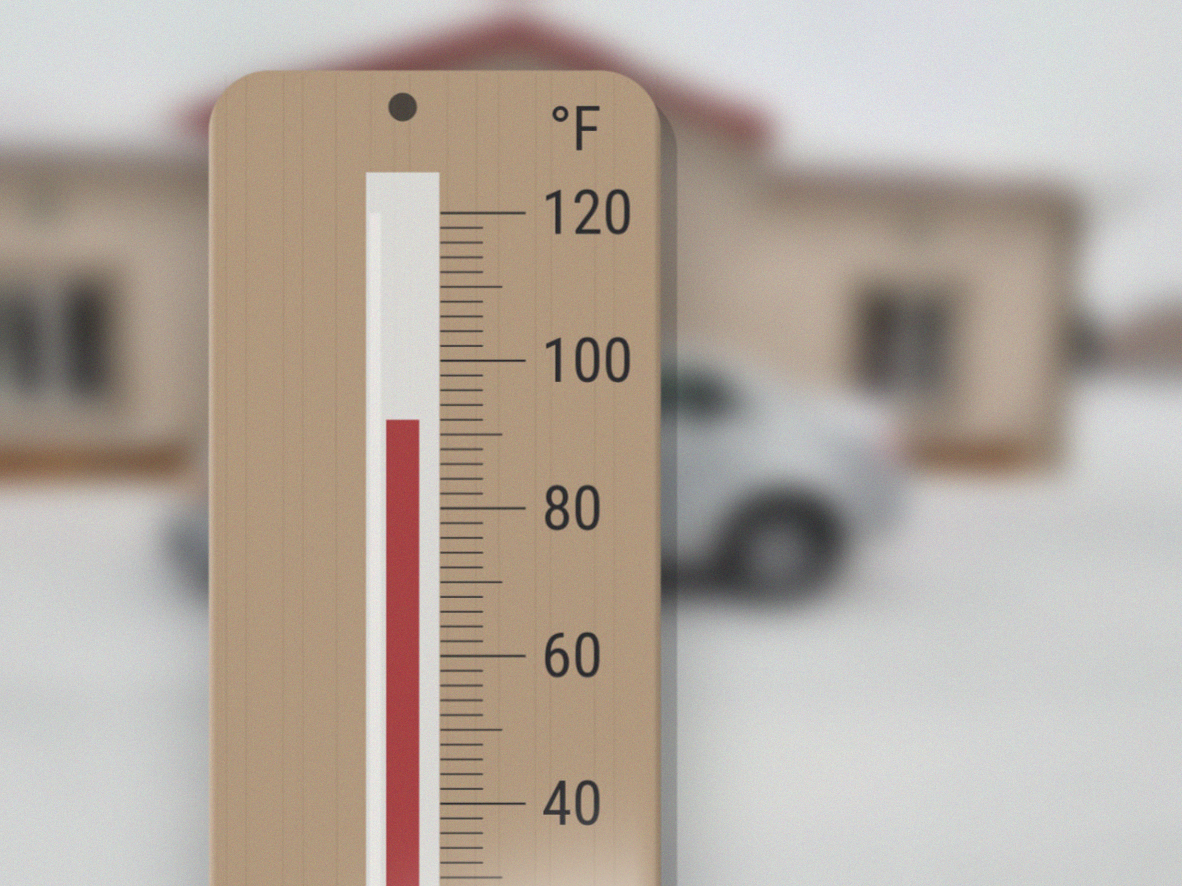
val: 92 °F
